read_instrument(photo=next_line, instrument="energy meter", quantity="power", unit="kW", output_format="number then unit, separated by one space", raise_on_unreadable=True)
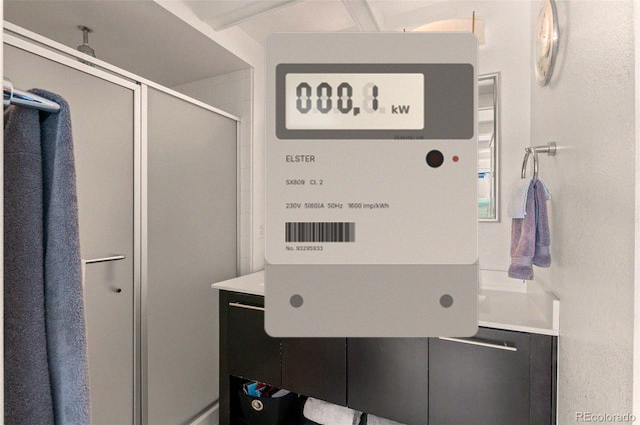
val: 0.1 kW
